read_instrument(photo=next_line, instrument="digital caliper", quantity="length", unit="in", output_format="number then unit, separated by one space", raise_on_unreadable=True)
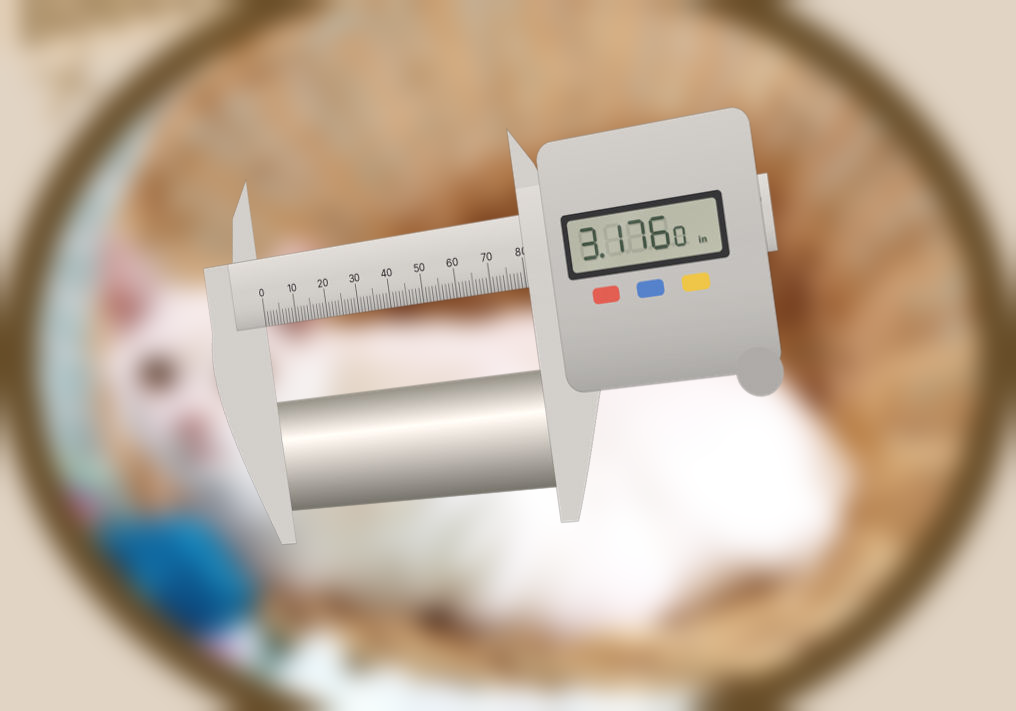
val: 3.1760 in
